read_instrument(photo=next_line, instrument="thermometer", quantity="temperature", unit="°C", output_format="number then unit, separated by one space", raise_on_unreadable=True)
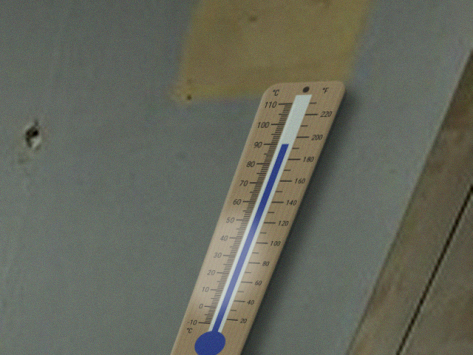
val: 90 °C
